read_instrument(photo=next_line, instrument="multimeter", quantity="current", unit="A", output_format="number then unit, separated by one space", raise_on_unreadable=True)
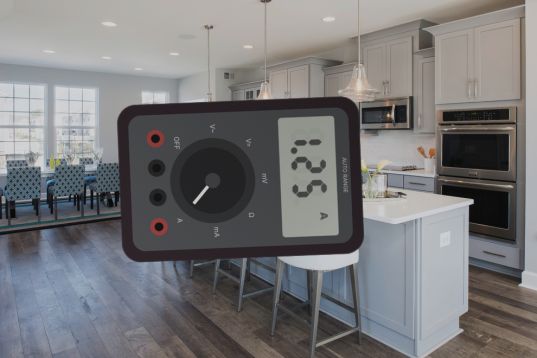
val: 1.25 A
